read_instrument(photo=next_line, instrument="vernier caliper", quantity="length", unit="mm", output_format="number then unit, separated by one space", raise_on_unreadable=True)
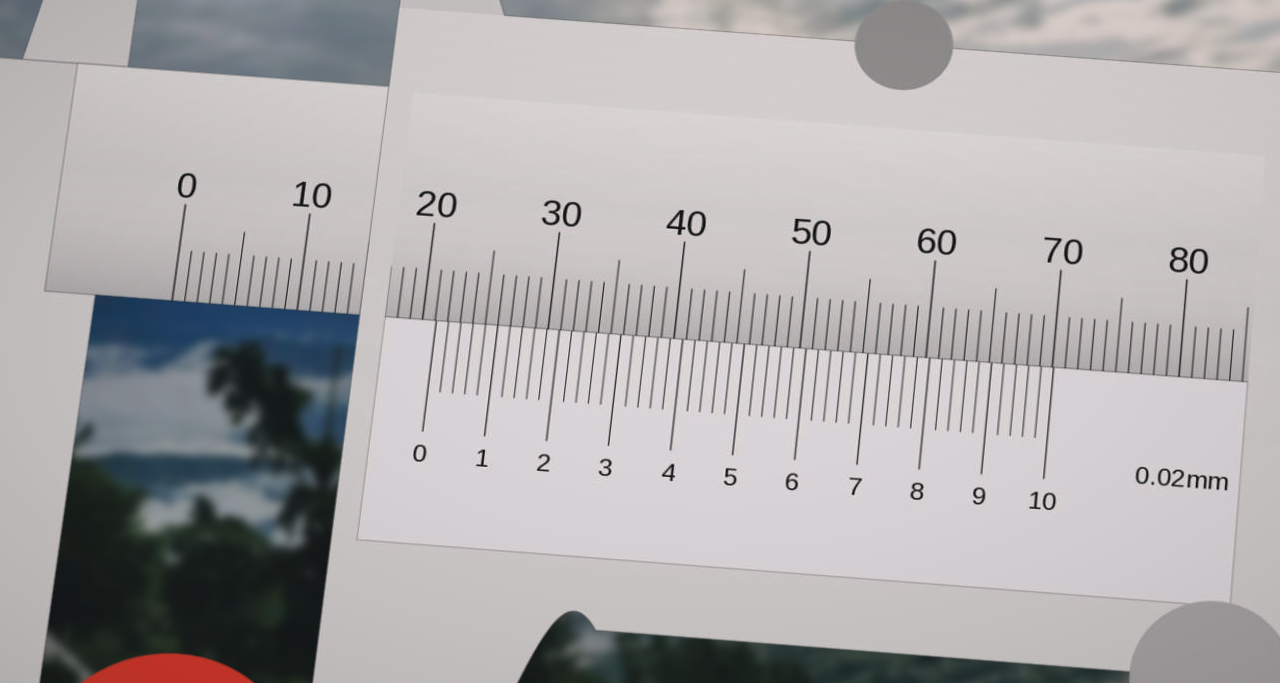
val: 21.1 mm
